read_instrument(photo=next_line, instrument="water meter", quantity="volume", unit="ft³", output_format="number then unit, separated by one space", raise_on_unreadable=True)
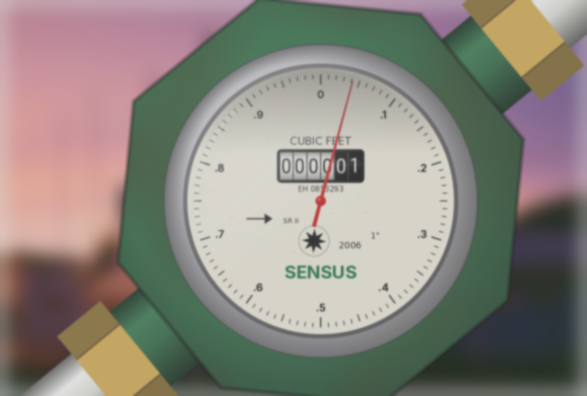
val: 1.04 ft³
